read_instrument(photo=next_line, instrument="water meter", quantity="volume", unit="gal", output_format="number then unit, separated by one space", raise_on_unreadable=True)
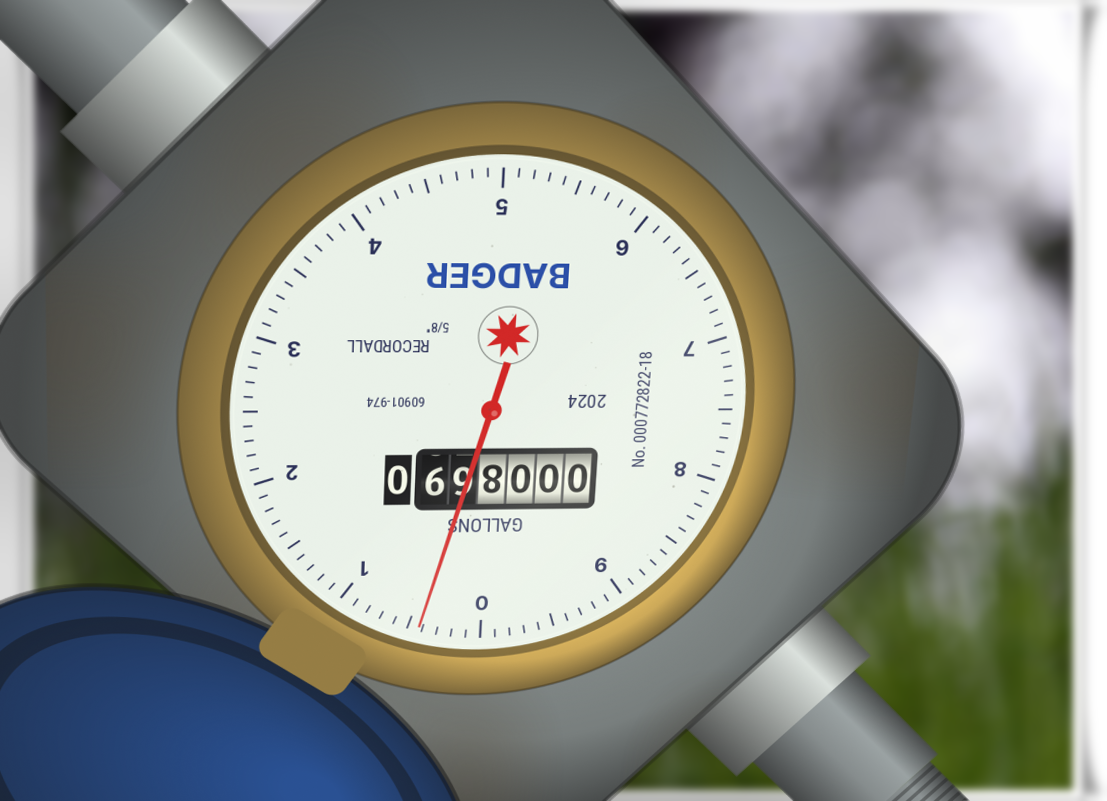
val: 8690.4 gal
